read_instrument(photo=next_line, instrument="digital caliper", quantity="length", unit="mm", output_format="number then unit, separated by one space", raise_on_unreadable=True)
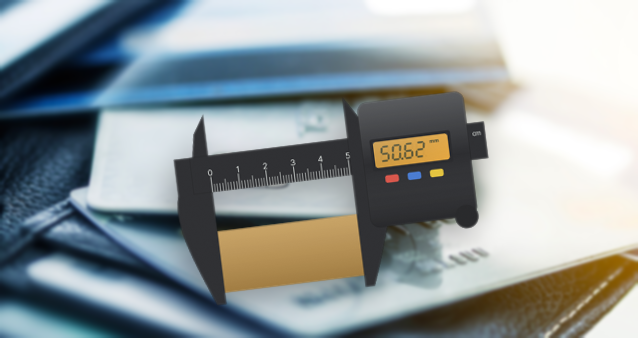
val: 50.62 mm
